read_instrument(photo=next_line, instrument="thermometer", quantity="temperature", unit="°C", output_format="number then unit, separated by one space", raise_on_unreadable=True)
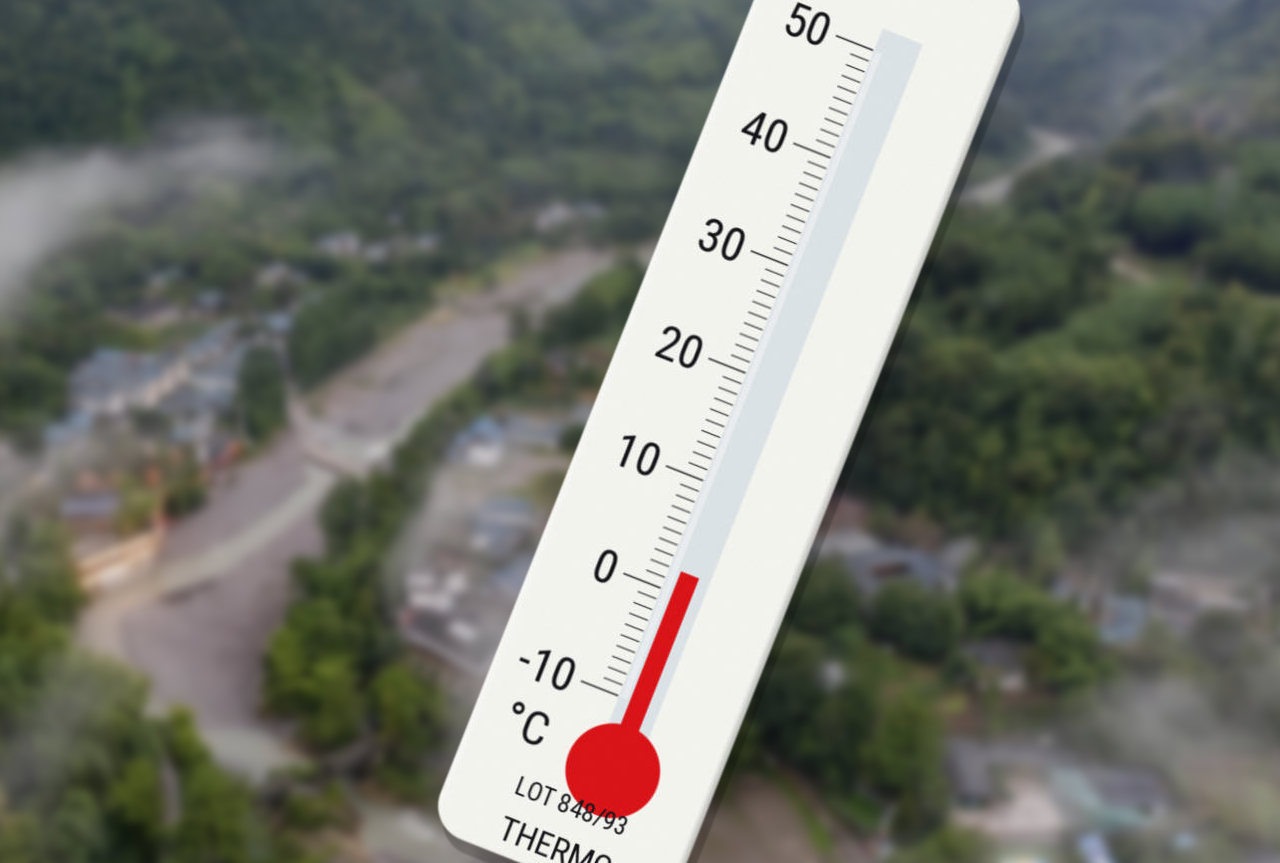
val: 2 °C
